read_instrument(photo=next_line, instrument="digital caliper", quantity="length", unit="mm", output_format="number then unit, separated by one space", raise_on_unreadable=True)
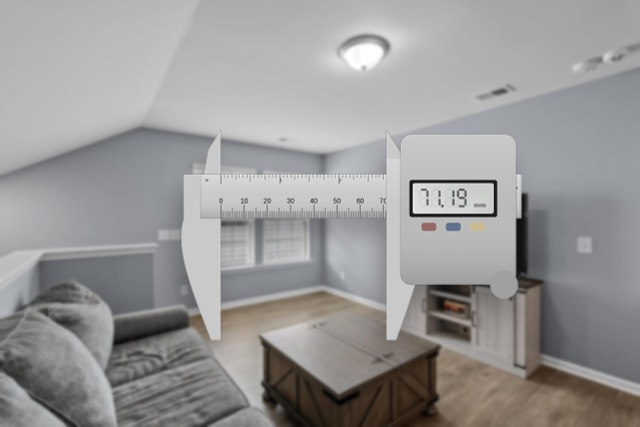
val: 71.19 mm
